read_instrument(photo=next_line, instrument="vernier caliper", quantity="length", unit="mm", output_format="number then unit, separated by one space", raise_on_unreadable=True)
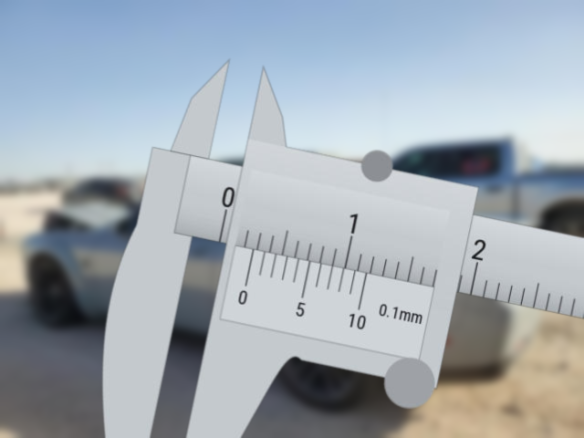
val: 2.7 mm
